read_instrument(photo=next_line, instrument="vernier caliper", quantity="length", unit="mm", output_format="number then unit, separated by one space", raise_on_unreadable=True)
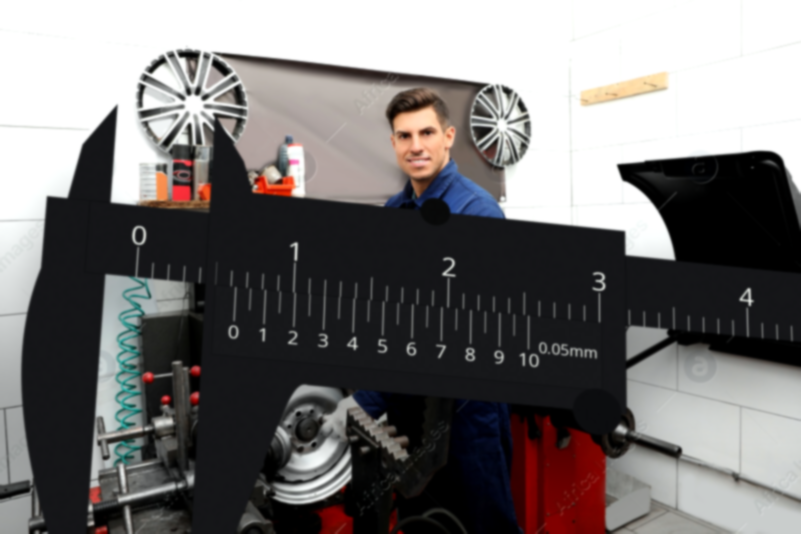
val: 6.3 mm
